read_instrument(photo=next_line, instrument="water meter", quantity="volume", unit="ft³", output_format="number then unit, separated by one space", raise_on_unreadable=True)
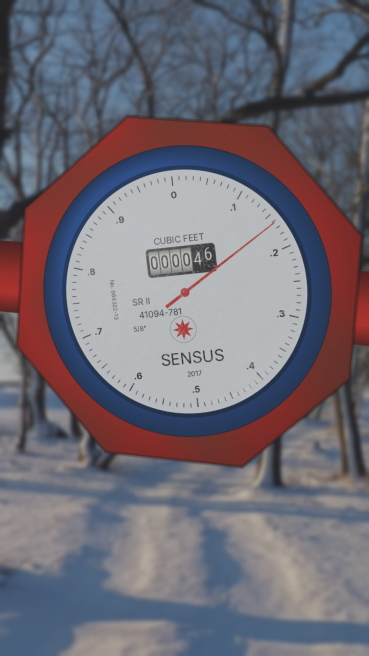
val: 46.16 ft³
